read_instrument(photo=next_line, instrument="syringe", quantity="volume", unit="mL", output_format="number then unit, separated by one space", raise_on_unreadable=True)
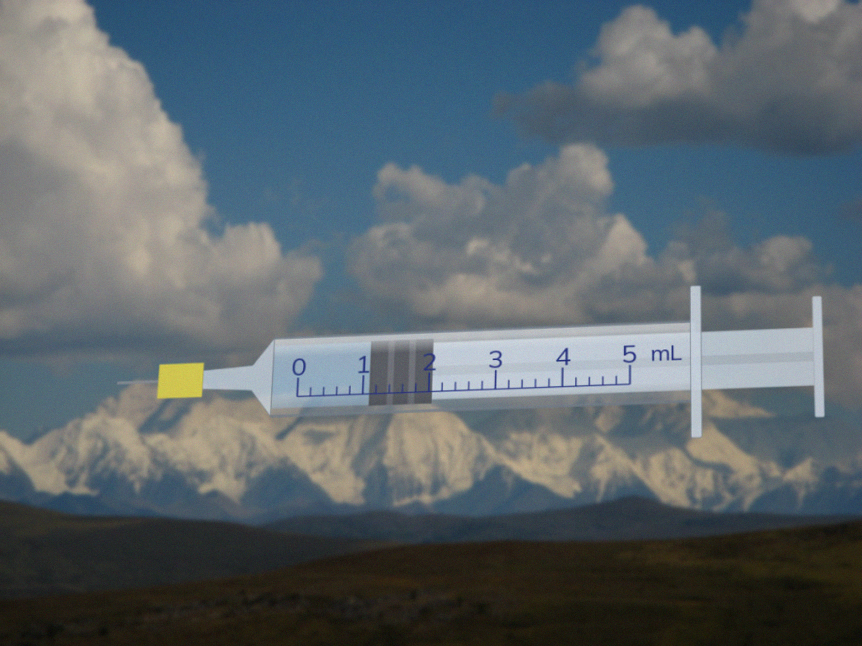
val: 1.1 mL
